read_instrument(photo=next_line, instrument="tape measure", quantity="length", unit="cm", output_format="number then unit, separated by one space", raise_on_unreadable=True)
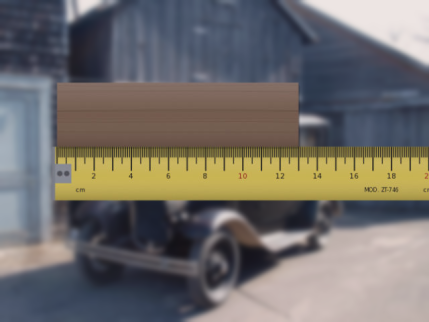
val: 13 cm
